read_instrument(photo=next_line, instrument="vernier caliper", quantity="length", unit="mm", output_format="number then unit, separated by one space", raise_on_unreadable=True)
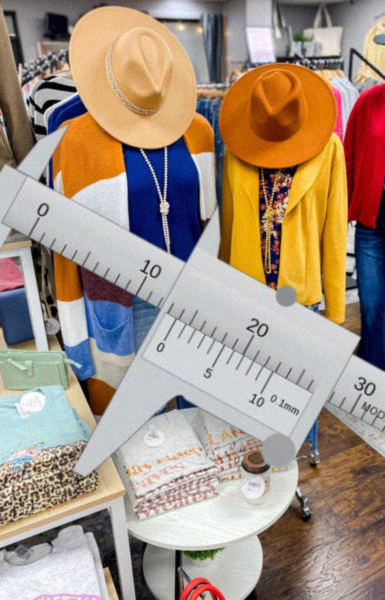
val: 13.8 mm
